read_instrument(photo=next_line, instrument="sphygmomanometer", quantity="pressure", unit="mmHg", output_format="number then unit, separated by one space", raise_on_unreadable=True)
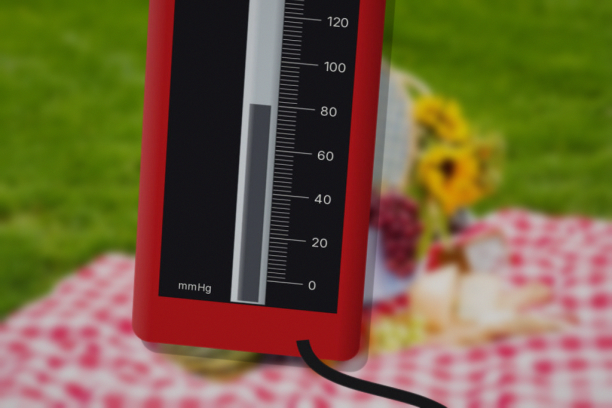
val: 80 mmHg
